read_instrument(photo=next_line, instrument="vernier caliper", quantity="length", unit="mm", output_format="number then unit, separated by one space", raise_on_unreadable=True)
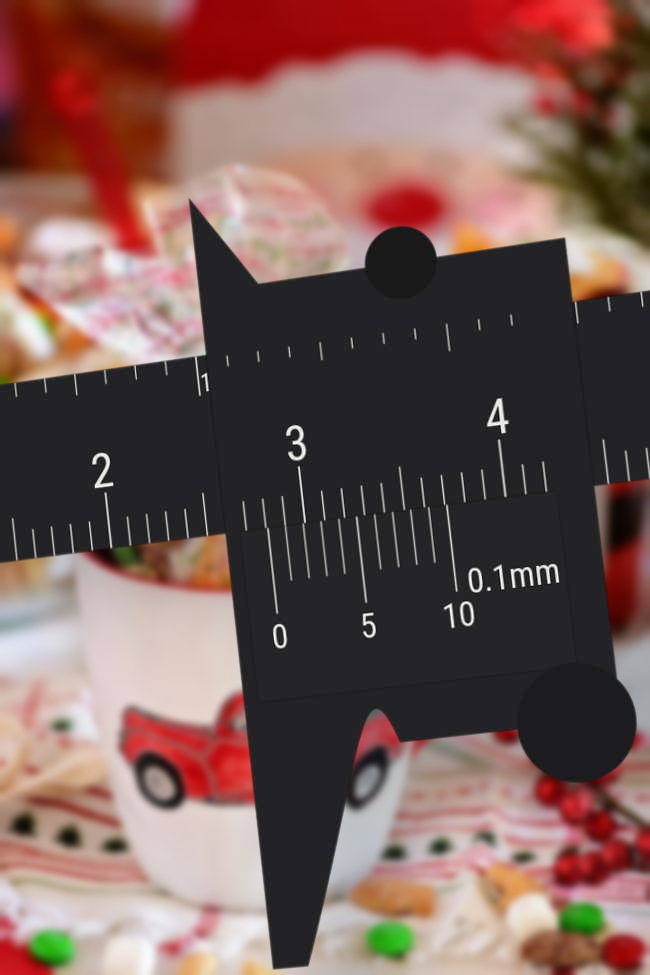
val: 28.1 mm
